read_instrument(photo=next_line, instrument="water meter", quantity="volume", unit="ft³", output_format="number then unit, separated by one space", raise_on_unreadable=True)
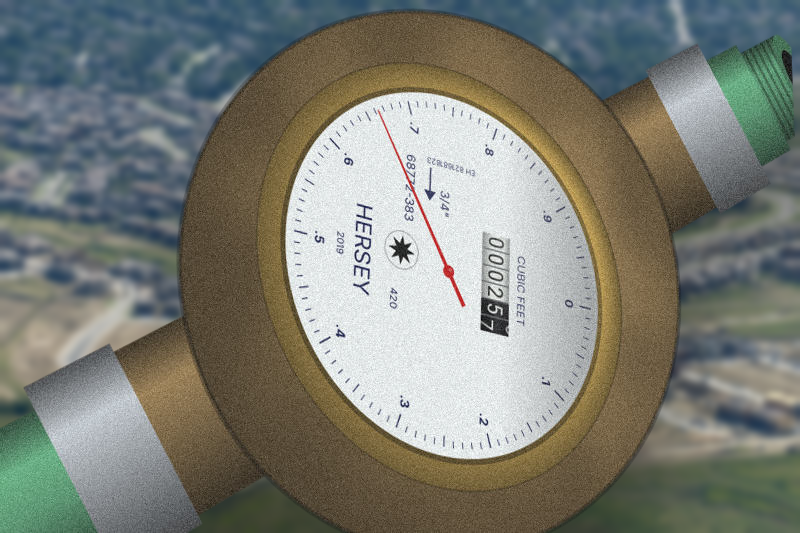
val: 256.66 ft³
